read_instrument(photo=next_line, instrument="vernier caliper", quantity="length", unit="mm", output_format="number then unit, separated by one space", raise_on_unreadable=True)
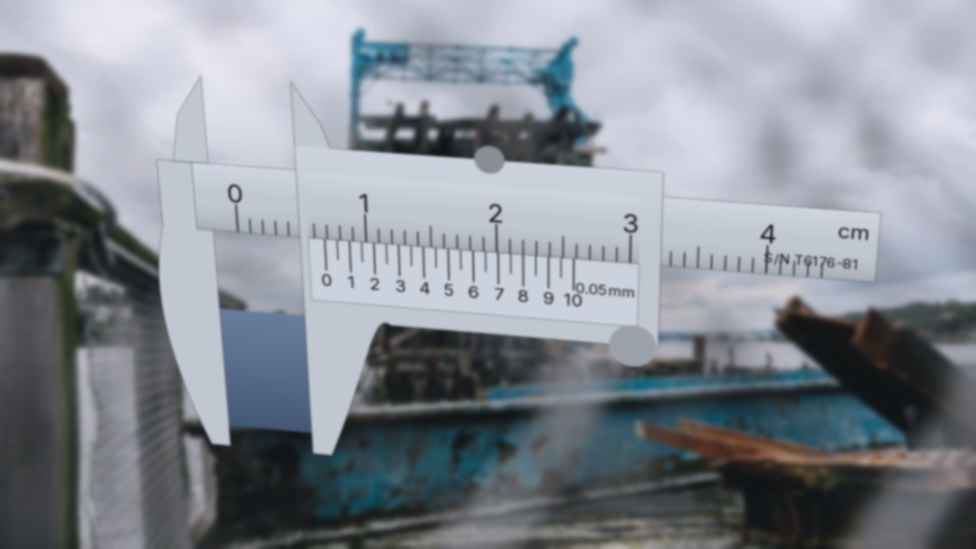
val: 6.8 mm
